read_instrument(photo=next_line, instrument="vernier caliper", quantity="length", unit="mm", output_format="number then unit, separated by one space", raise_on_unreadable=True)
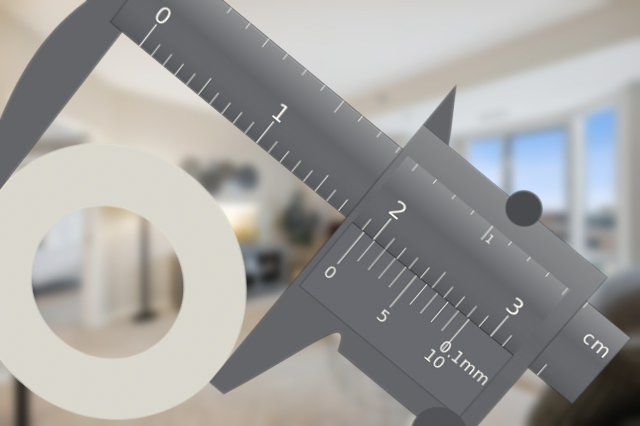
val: 19.2 mm
